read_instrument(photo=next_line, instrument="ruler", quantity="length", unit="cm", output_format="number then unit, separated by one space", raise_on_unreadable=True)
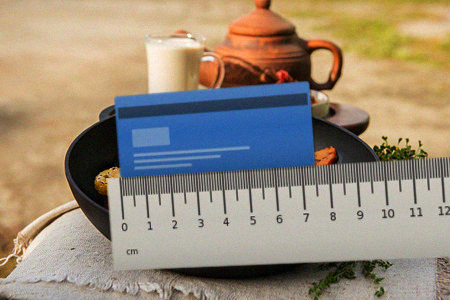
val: 7.5 cm
